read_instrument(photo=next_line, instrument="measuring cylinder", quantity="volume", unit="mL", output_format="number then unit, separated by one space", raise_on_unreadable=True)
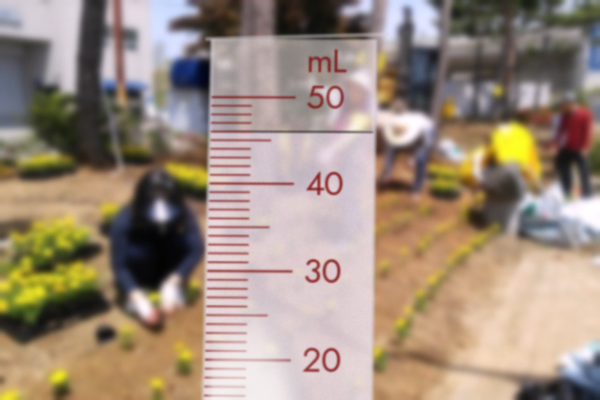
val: 46 mL
